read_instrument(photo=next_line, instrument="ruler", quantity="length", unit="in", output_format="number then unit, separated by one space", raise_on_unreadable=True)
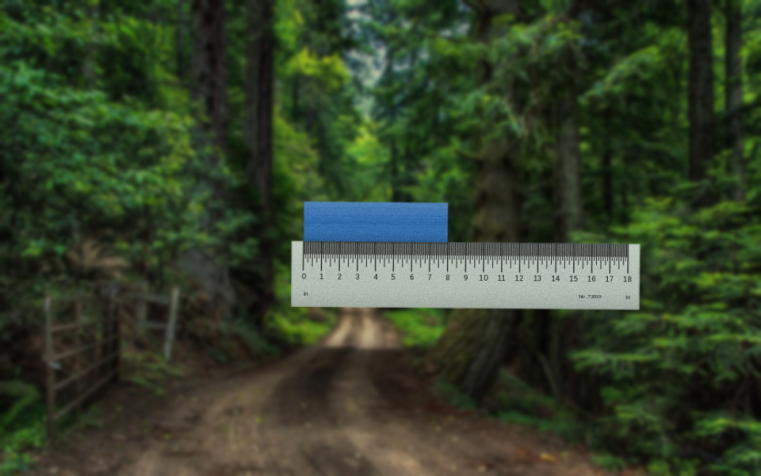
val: 8 in
